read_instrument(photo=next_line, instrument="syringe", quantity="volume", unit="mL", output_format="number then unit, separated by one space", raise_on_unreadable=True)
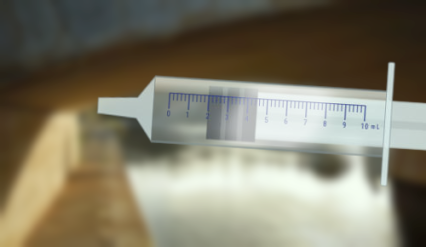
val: 2 mL
